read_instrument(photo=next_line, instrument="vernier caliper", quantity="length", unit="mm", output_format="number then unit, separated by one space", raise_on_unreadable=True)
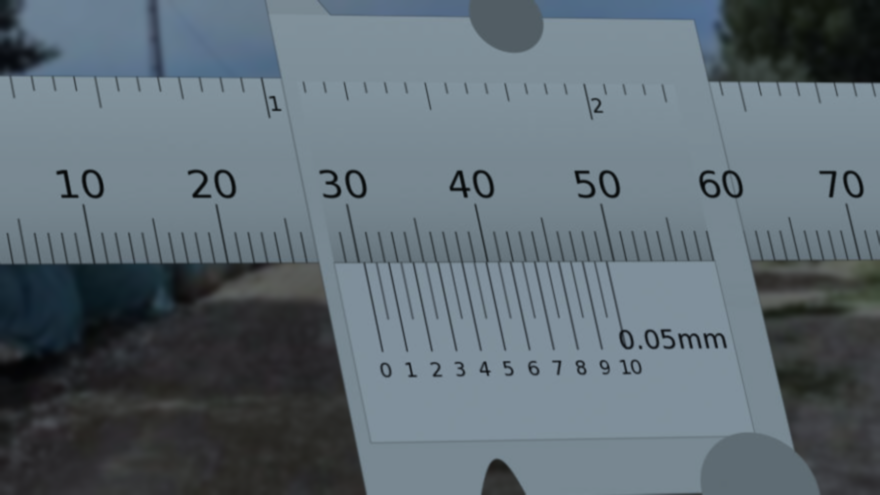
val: 30.4 mm
